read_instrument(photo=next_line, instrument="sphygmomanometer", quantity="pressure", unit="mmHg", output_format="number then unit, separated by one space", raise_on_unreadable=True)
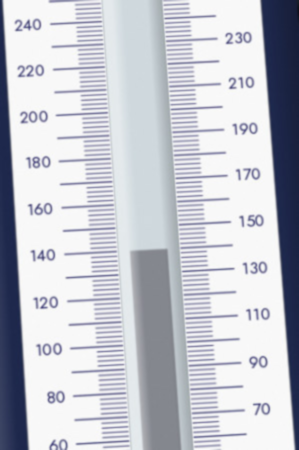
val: 140 mmHg
